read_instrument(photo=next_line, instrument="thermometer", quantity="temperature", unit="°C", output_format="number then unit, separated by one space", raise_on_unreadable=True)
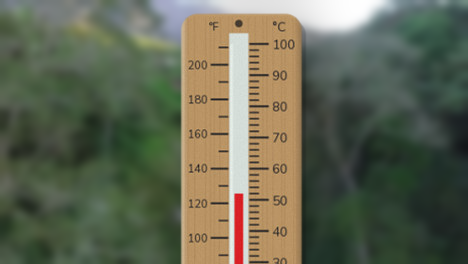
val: 52 °C
